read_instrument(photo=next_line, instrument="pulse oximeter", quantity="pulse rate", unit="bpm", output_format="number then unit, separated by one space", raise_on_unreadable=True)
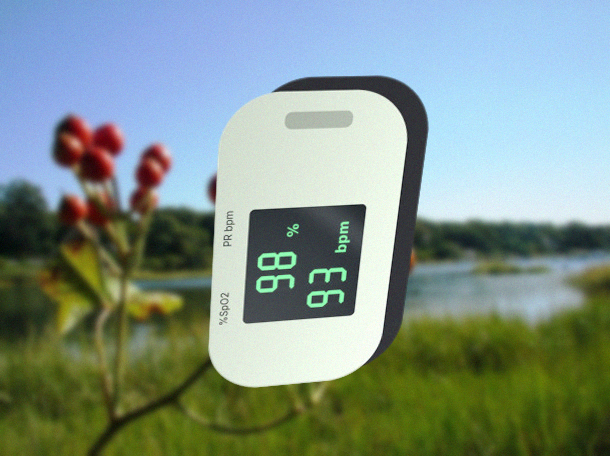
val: 93 bpm
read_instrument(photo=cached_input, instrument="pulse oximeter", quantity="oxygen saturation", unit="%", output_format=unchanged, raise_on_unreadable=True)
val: 98 %
